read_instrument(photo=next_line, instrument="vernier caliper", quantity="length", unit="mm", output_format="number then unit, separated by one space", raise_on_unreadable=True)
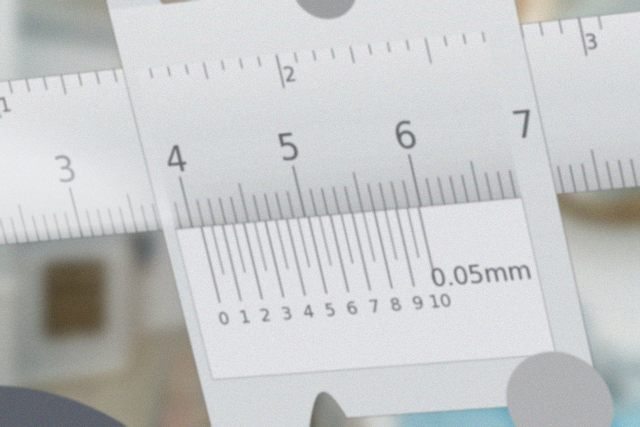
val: 40.8 mm
